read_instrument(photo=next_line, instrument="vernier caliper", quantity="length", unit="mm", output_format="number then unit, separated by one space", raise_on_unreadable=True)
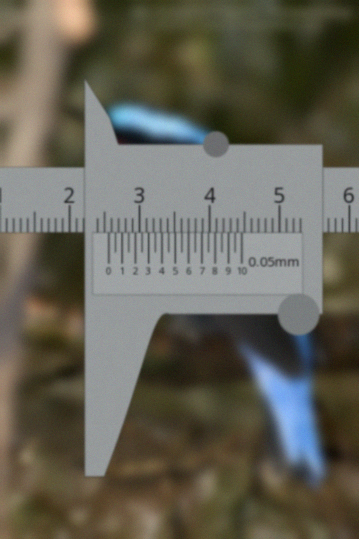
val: 25.6 mm
